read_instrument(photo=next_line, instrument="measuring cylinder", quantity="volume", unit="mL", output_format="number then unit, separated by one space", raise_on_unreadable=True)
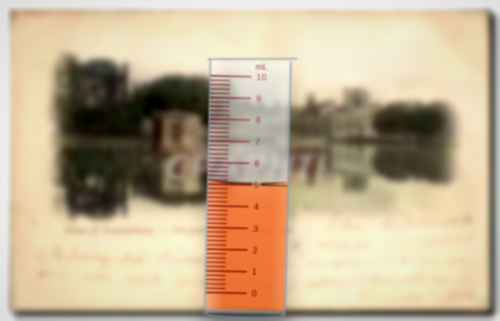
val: 5 mL
